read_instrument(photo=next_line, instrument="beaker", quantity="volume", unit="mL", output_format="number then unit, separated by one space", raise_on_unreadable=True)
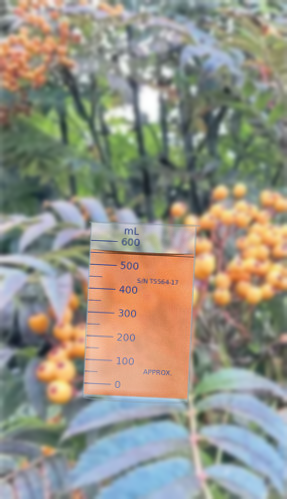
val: 550 mL
